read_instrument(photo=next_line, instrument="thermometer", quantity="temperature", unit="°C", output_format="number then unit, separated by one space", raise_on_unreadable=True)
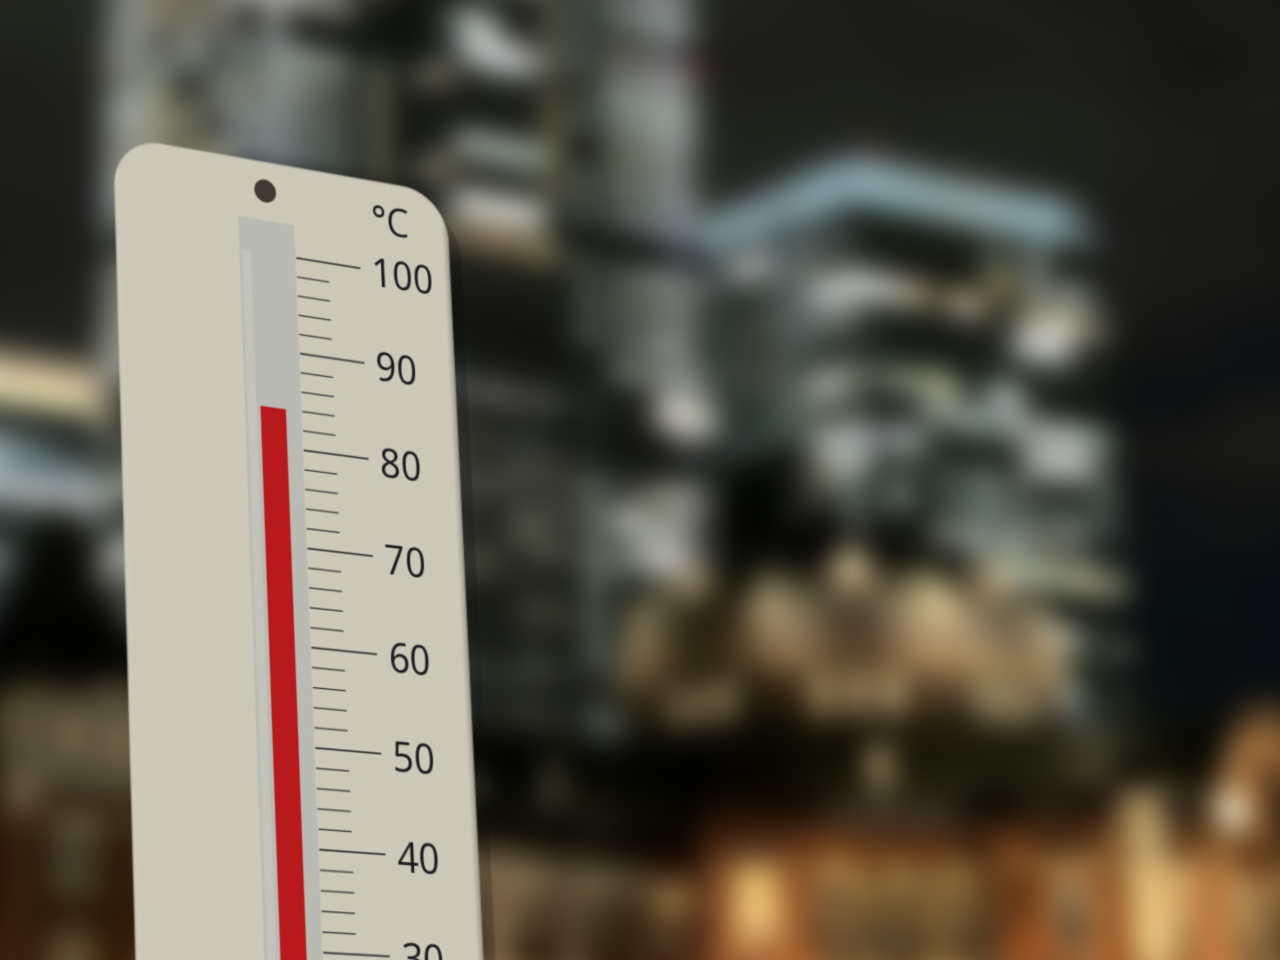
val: 84 °C
